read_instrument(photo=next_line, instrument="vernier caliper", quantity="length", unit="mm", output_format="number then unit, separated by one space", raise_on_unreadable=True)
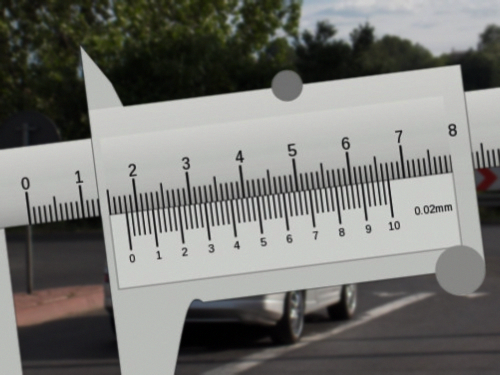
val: 18.0 mm
